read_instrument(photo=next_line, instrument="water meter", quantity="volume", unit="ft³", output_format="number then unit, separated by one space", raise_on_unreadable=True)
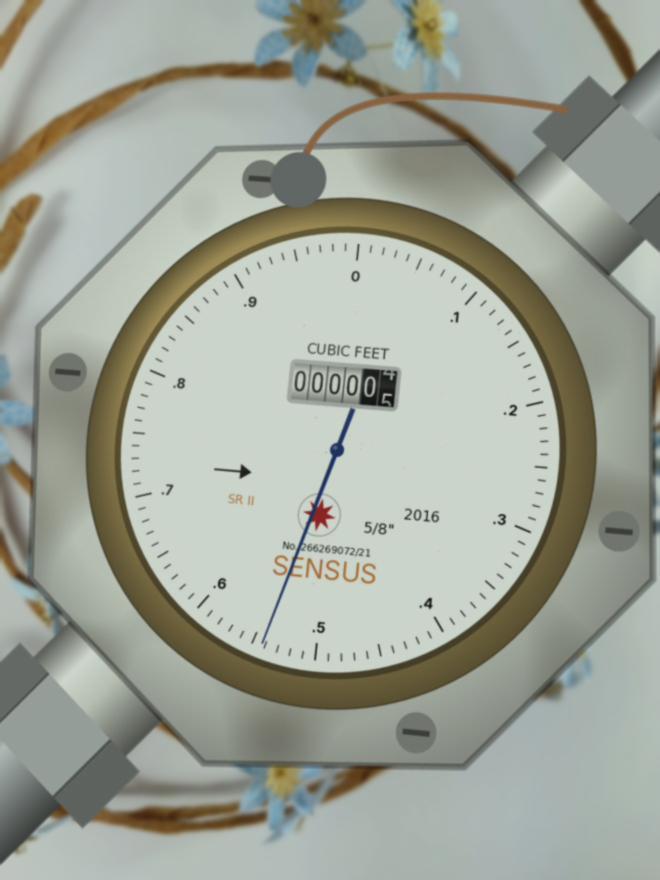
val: 4.54 ft³
